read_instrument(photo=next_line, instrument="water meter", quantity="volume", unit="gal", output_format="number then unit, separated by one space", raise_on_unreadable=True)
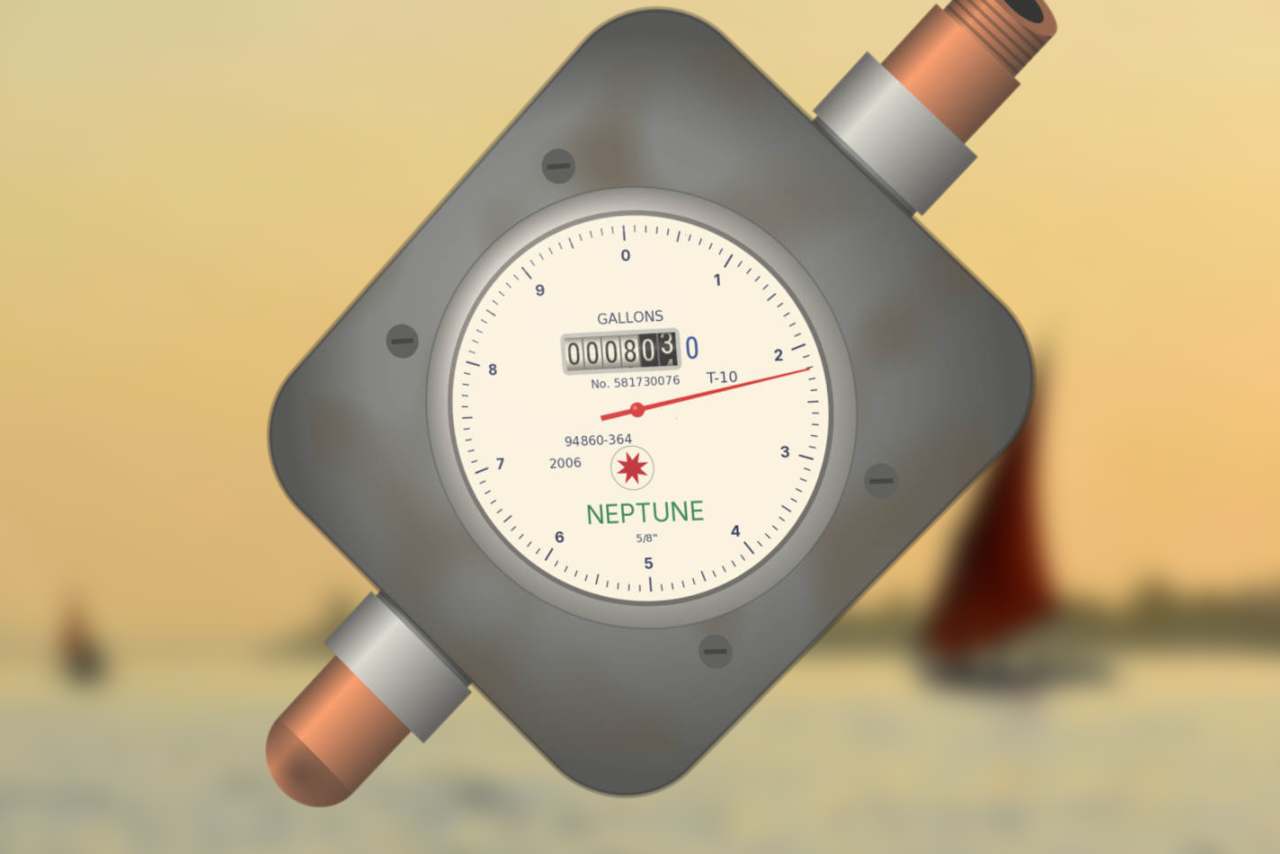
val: 8032.2 gal
